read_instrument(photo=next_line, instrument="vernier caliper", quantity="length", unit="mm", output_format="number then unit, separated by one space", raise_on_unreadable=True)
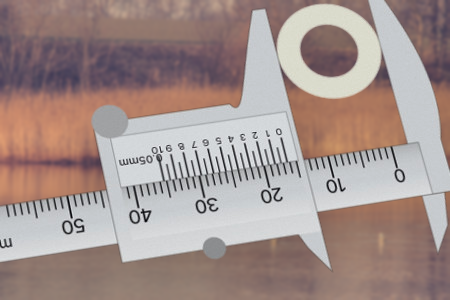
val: 16.4 mm
